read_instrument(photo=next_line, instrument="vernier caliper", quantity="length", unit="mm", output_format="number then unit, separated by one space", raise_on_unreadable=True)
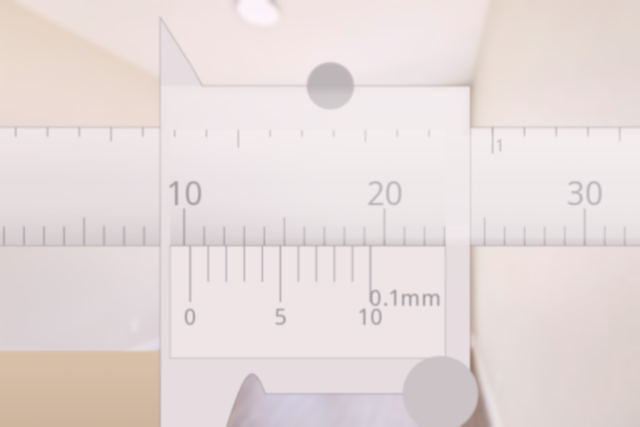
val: 10.3 mm
